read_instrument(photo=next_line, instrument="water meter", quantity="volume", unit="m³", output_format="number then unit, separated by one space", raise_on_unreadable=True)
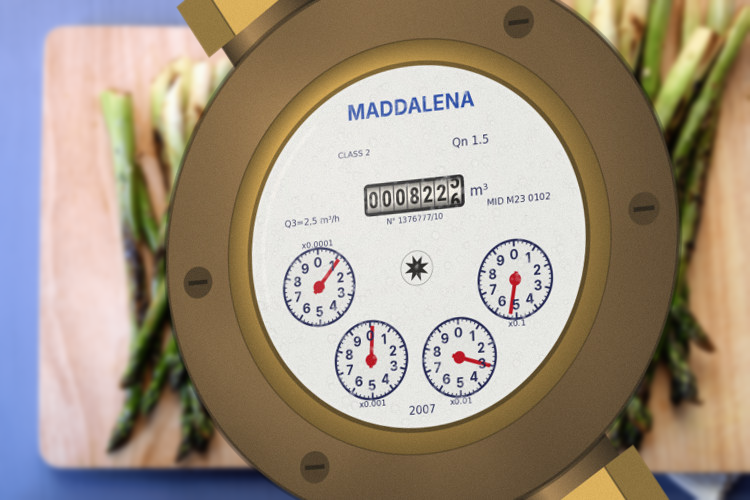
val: 8225.5301 m³
